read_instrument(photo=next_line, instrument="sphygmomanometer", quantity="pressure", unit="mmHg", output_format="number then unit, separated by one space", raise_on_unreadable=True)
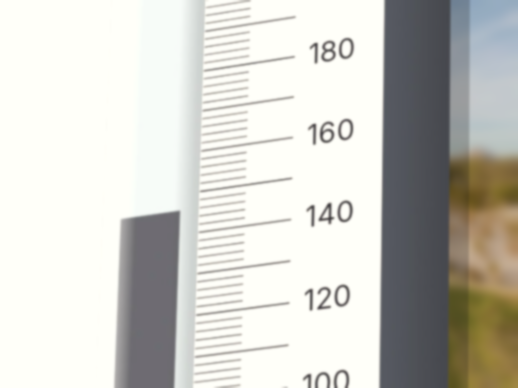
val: 146 mmHg
